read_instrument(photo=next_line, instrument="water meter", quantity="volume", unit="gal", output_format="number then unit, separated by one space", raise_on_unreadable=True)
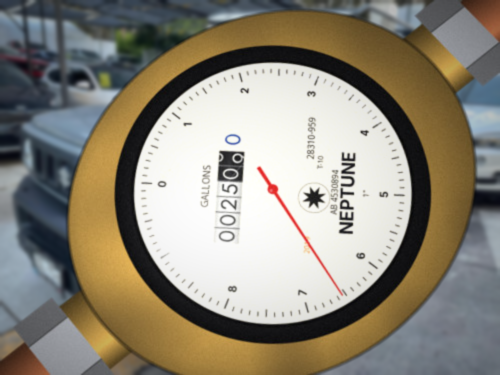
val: 25086.5 gal
